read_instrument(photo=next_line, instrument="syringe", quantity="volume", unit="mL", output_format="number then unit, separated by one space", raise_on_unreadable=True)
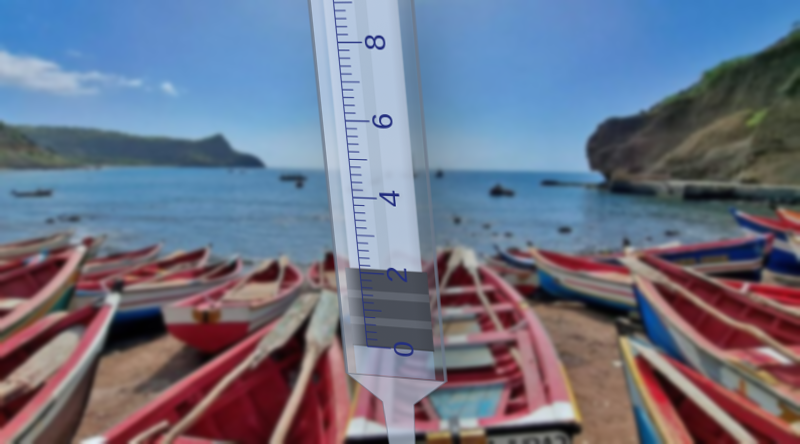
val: 0 mL
